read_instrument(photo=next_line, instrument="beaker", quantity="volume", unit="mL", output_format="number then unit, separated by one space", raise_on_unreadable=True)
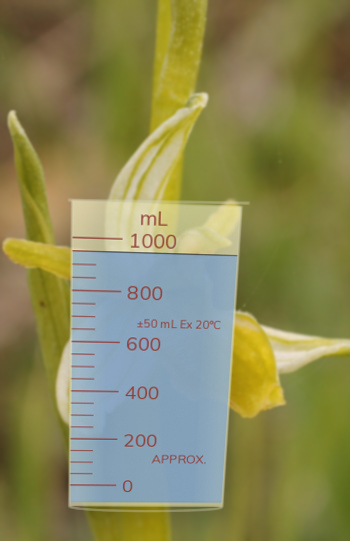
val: 950 mL
